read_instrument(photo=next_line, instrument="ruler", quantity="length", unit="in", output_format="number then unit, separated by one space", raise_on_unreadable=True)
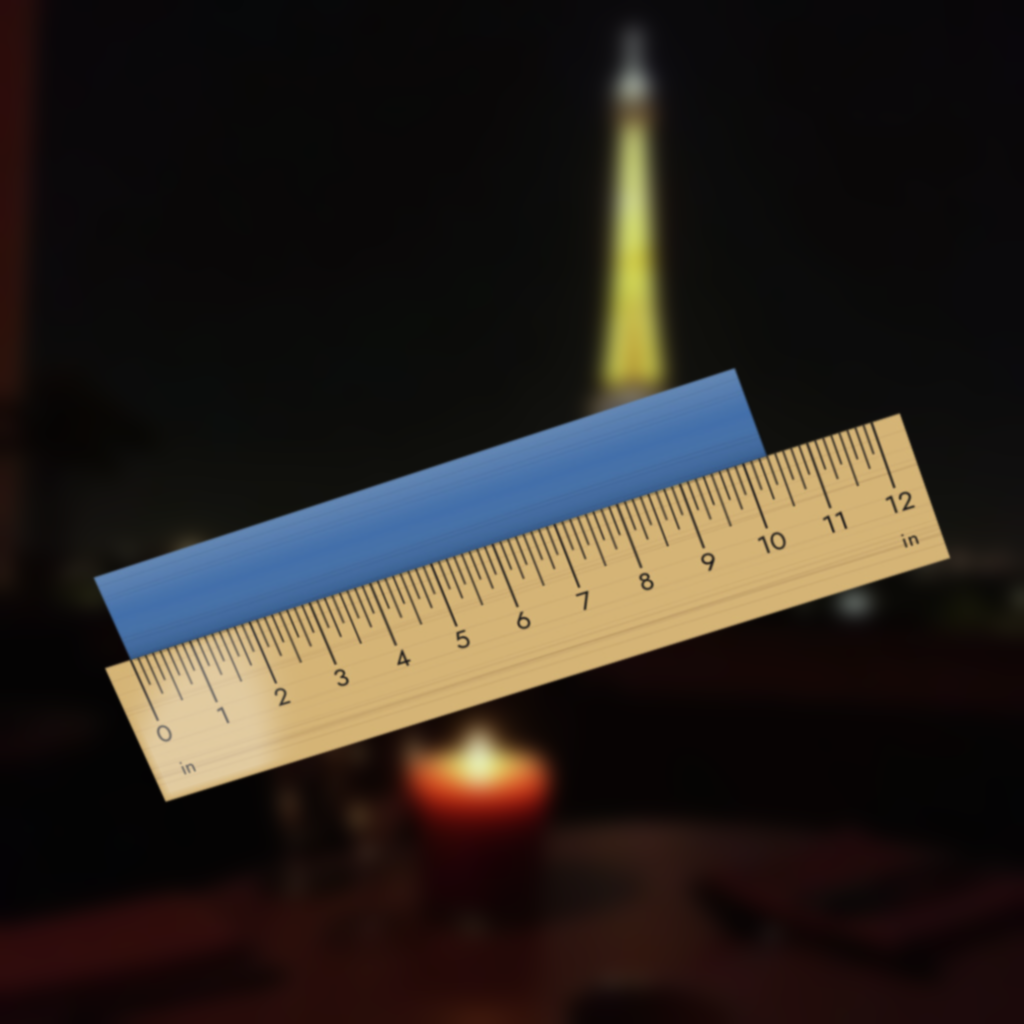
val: 10.375 in
